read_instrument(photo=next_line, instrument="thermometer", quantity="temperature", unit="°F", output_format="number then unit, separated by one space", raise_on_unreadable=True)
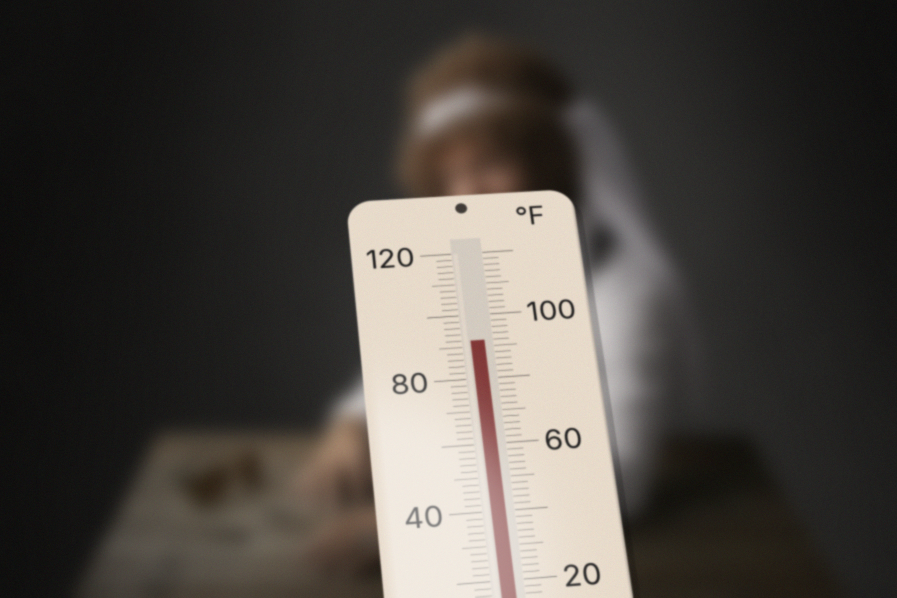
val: 92 °F
